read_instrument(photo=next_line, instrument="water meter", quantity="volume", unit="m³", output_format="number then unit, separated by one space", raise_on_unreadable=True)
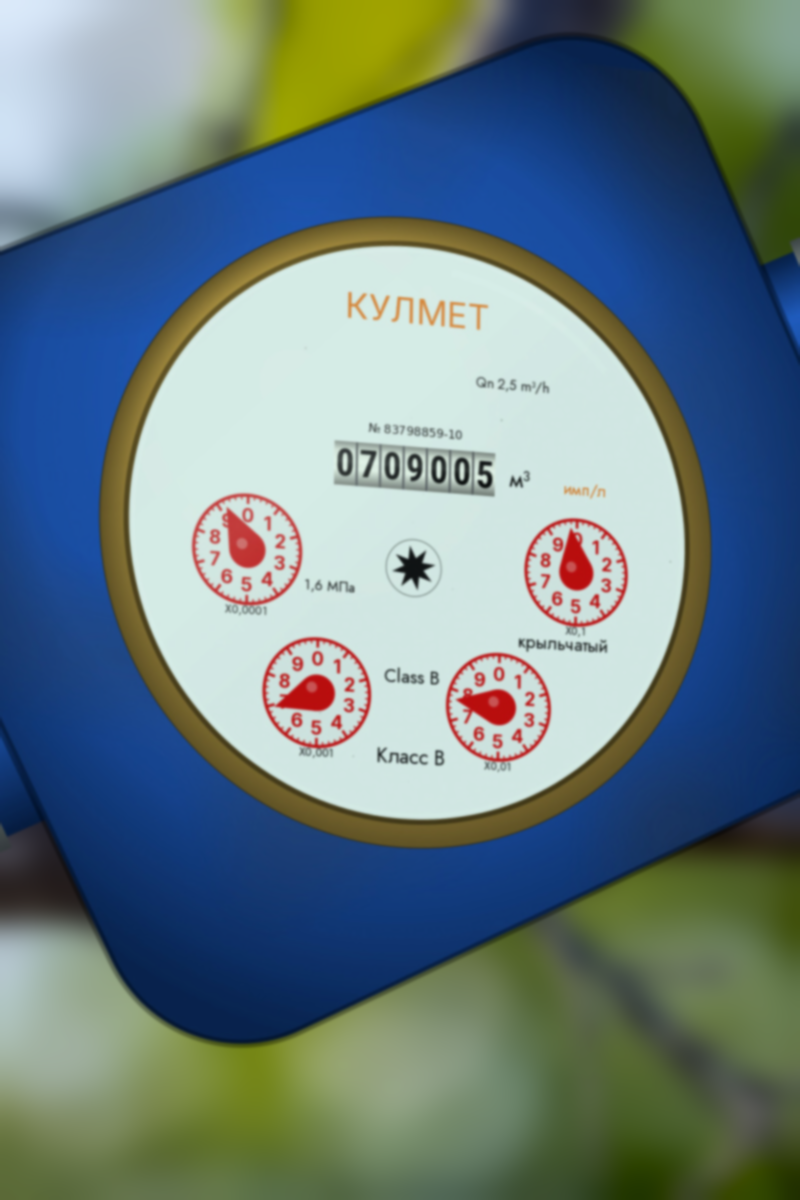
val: 709004.9769 m³
